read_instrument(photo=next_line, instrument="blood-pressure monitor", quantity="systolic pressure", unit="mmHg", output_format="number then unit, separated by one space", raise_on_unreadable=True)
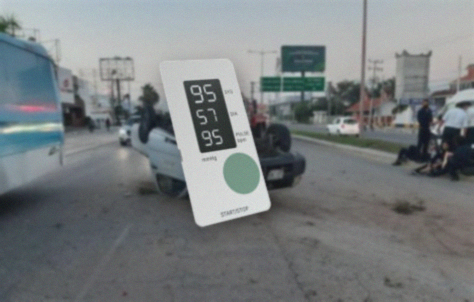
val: 95 mmHg
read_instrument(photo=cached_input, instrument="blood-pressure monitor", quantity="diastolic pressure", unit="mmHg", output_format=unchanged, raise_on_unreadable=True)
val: 57 mmHg
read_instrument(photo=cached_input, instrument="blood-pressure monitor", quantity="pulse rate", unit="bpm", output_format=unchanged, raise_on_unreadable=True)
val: 95 bpm
